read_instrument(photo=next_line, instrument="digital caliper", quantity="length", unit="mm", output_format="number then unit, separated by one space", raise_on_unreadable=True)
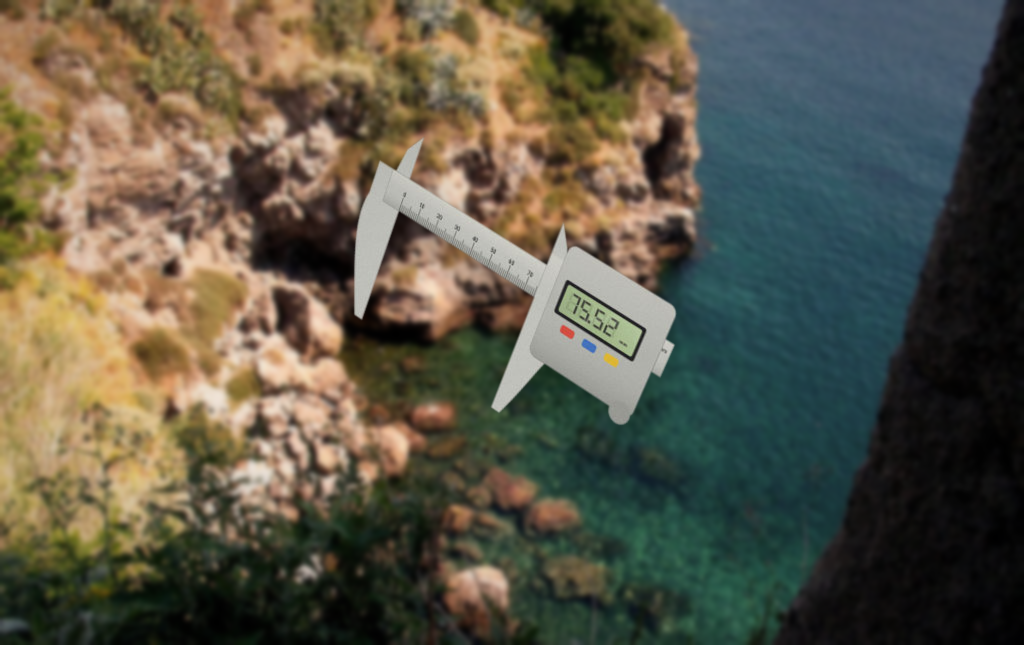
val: 75.52 mm
